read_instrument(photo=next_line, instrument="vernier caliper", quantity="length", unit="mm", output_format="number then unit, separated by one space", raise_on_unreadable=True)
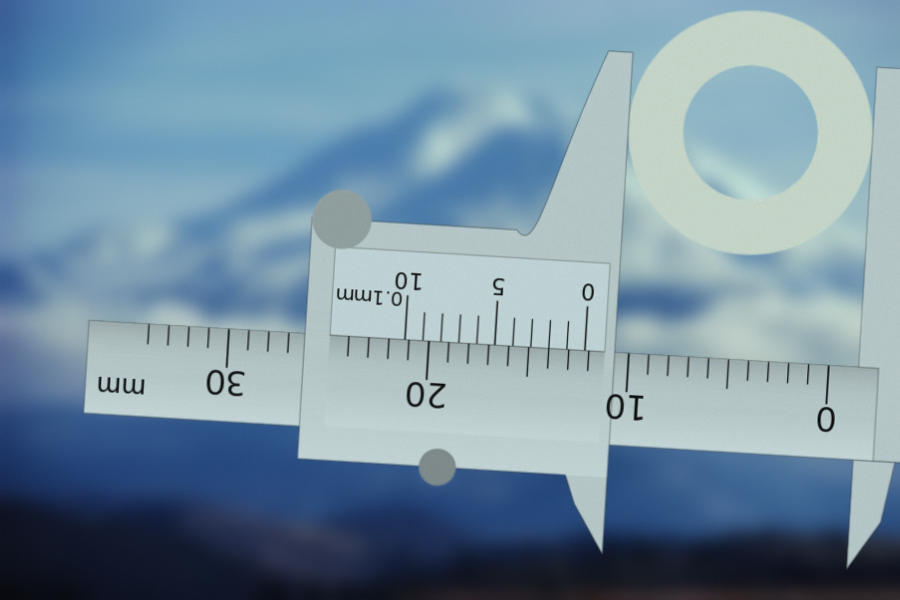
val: 12.2 mm
